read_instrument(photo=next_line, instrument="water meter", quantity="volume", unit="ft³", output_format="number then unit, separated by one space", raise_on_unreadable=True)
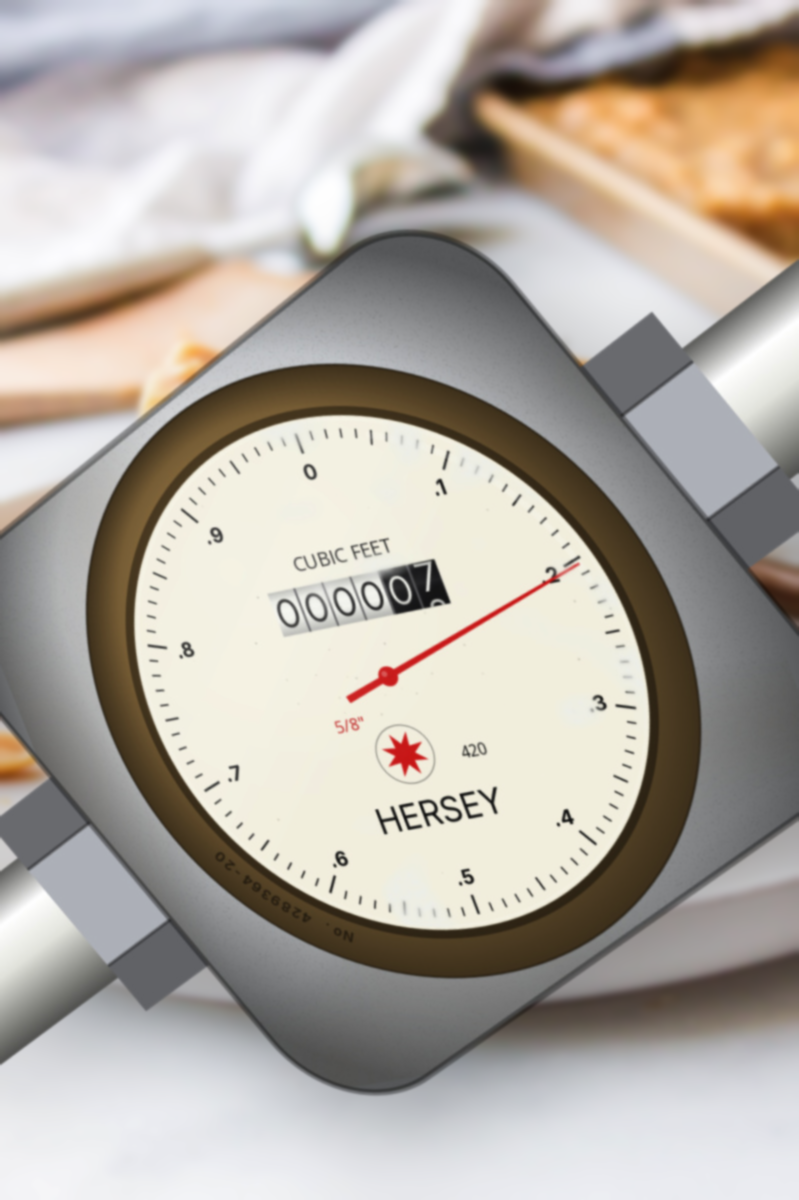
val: 7.20 ft³
